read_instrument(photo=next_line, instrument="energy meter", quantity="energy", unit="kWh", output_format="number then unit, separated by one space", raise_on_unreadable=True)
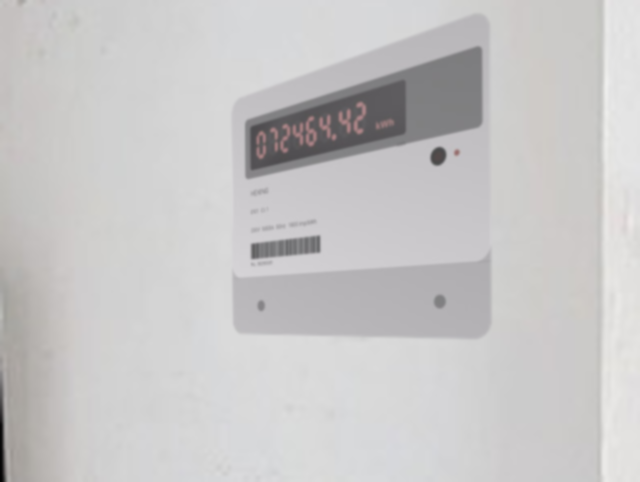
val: 72464.42 kWh
